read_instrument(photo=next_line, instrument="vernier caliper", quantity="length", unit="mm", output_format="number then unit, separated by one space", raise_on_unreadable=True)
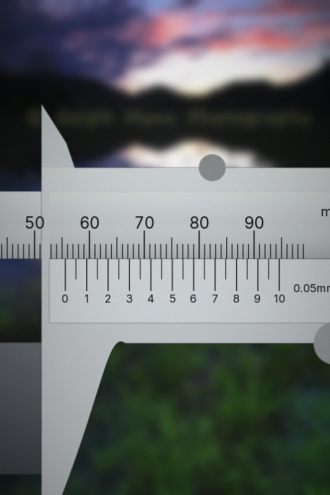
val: 55.6 mm
